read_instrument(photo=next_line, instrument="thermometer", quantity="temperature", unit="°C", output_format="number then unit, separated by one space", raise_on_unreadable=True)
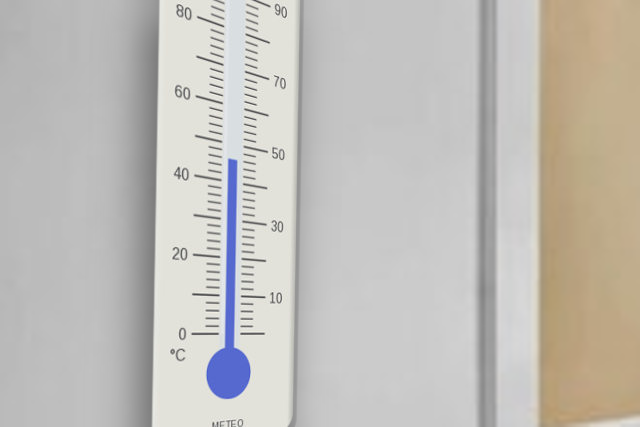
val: 46 °C
